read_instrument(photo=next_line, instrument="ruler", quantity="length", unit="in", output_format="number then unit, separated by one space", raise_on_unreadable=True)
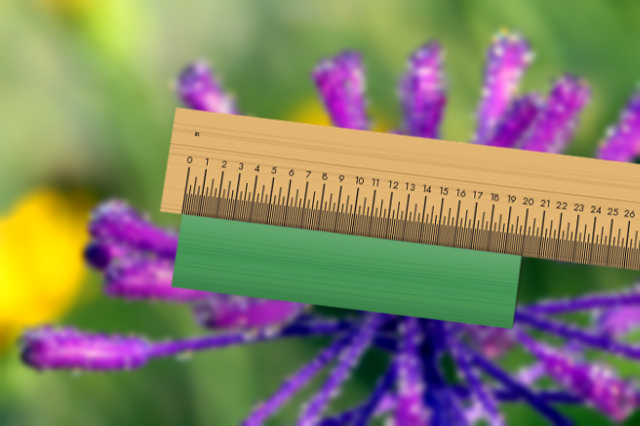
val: 20 in
